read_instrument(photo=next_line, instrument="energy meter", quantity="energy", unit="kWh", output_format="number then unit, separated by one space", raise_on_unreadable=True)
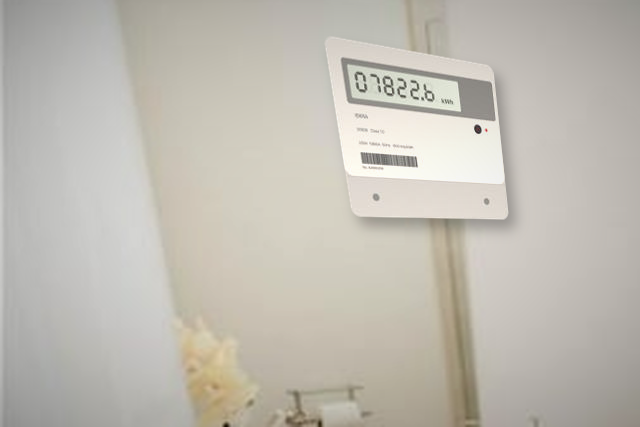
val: 7822.6 kWh
